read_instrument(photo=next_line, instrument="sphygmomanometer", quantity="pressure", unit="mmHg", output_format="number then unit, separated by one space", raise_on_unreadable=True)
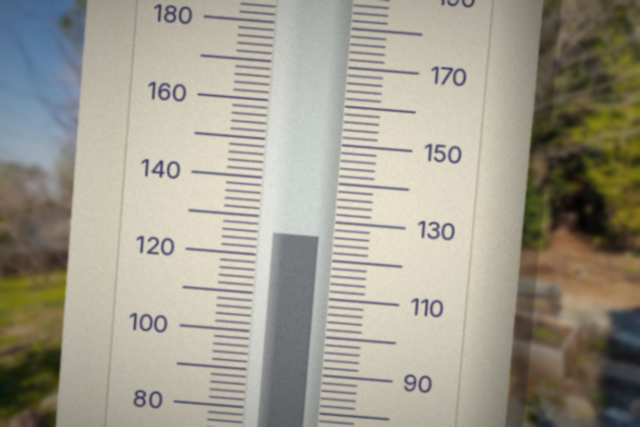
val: 126 mmHg
